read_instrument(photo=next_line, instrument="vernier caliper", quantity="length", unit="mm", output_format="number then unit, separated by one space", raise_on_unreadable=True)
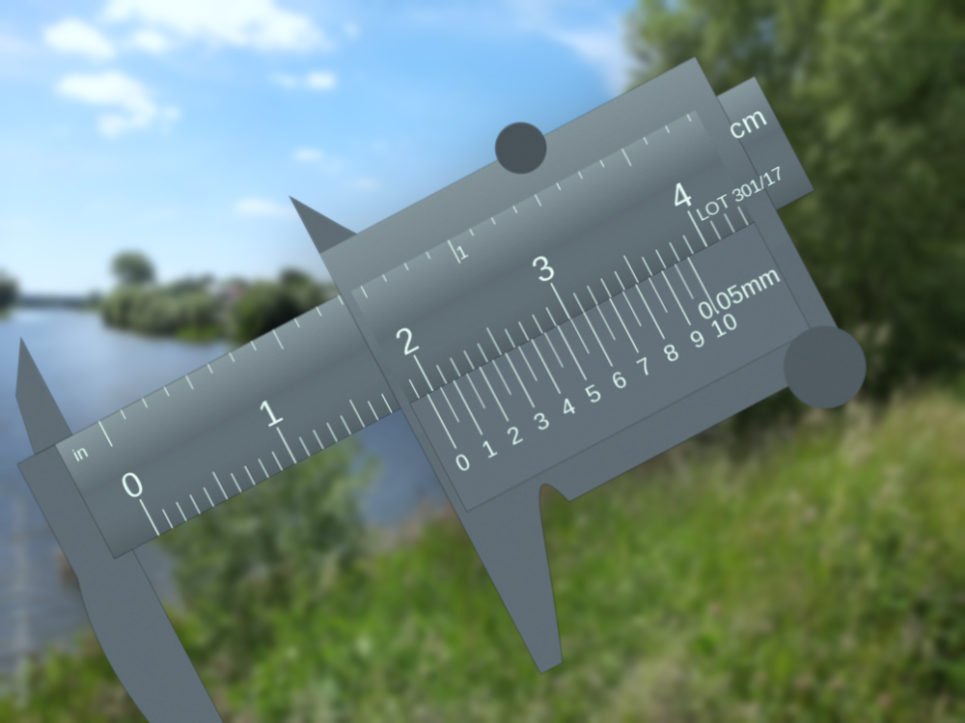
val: 19.6 mm
